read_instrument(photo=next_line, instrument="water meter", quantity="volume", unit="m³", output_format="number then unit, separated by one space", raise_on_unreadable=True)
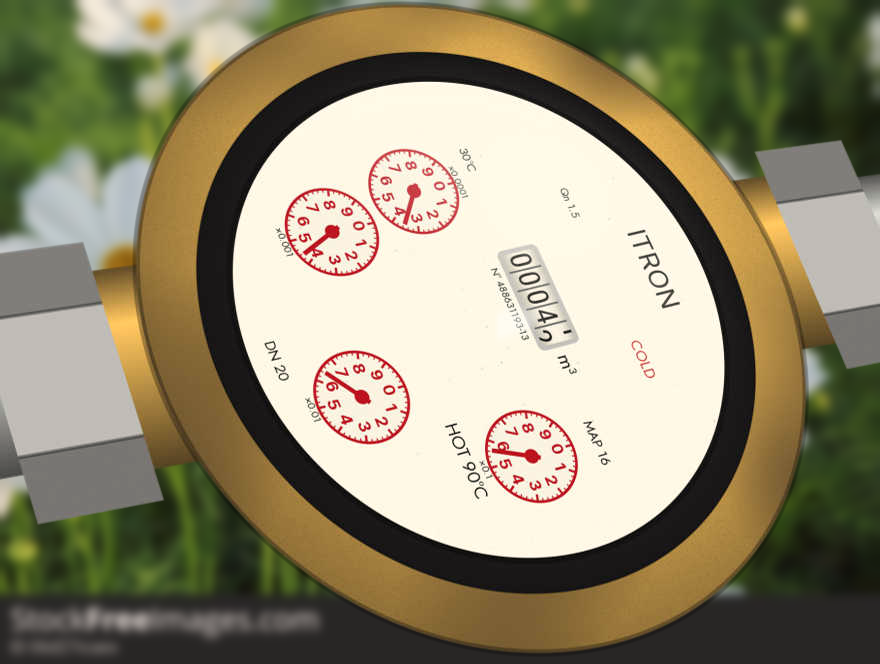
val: 41.5643 m³
